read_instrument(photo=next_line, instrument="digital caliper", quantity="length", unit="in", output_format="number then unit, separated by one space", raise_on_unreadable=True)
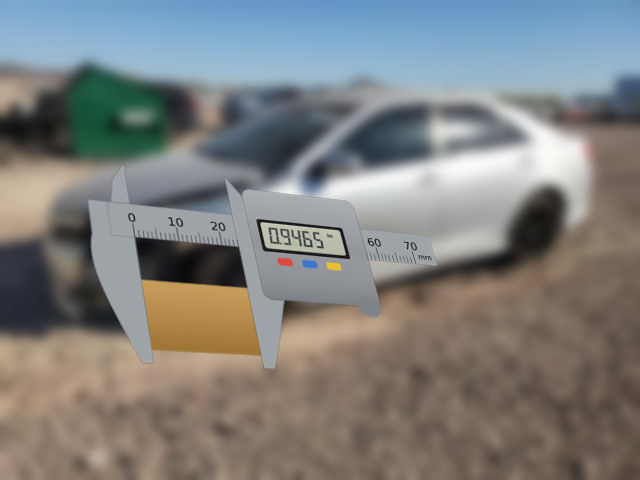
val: 0.9465 in
